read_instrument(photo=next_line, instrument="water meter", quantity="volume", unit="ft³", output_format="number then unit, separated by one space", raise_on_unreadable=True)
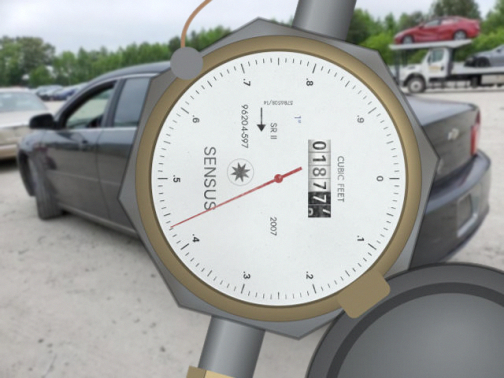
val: 18777.43 ft³
